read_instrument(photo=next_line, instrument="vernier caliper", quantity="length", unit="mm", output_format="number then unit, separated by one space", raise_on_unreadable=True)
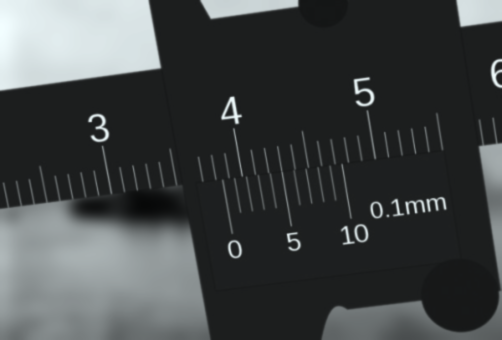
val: 38.5 mm
